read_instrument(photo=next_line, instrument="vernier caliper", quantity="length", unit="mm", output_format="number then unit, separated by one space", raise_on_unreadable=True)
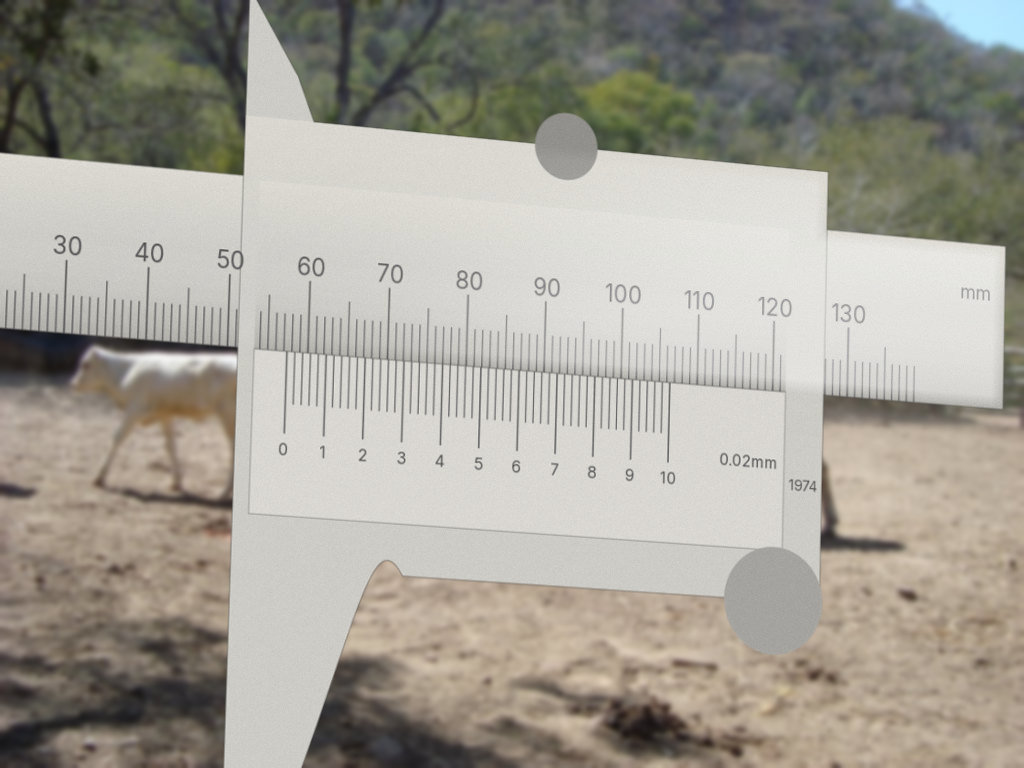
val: 57.4 mm
